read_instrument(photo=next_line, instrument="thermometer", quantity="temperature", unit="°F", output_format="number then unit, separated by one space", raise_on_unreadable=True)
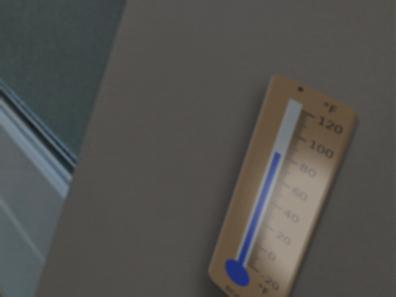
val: 80 °F
